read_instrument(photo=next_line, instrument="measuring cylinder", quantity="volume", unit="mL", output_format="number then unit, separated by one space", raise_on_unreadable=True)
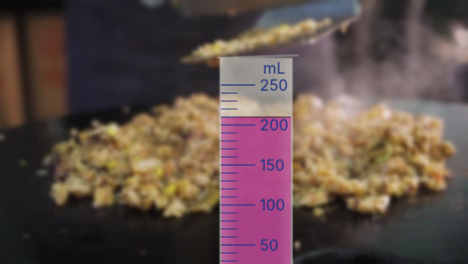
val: 210 mL
